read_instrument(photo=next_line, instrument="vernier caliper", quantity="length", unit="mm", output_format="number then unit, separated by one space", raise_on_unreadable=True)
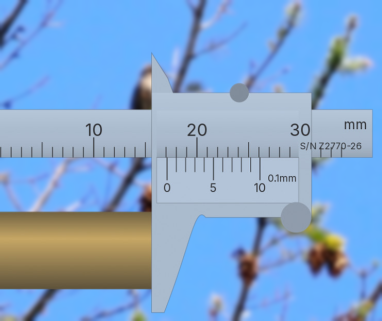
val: 17.1 mm
